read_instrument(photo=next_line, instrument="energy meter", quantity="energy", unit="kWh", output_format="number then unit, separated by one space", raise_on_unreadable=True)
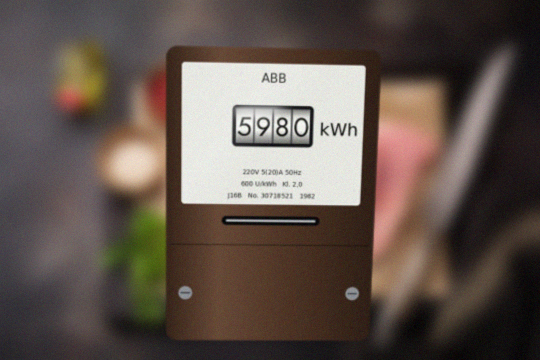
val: 5980 kWh
